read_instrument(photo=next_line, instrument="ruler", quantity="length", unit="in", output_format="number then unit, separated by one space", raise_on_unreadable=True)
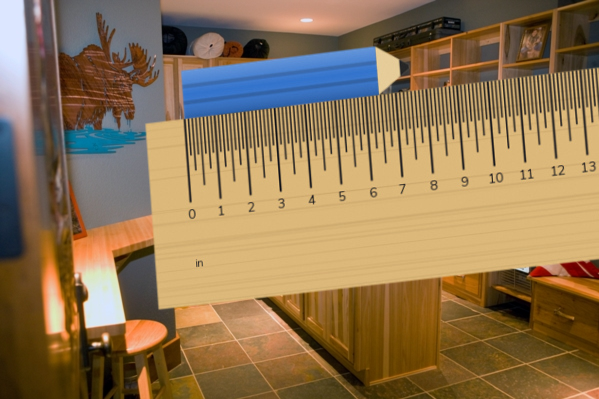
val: 7.5 in
